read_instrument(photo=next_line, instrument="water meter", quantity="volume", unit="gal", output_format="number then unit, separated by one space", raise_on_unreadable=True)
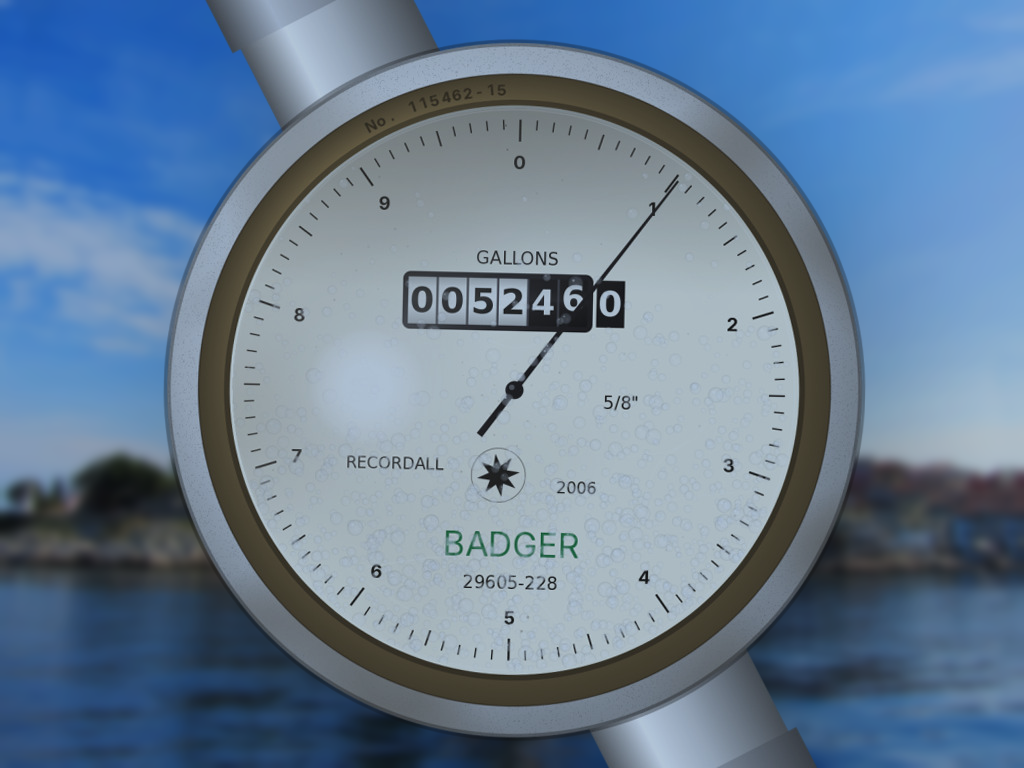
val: 52461.0 gal
